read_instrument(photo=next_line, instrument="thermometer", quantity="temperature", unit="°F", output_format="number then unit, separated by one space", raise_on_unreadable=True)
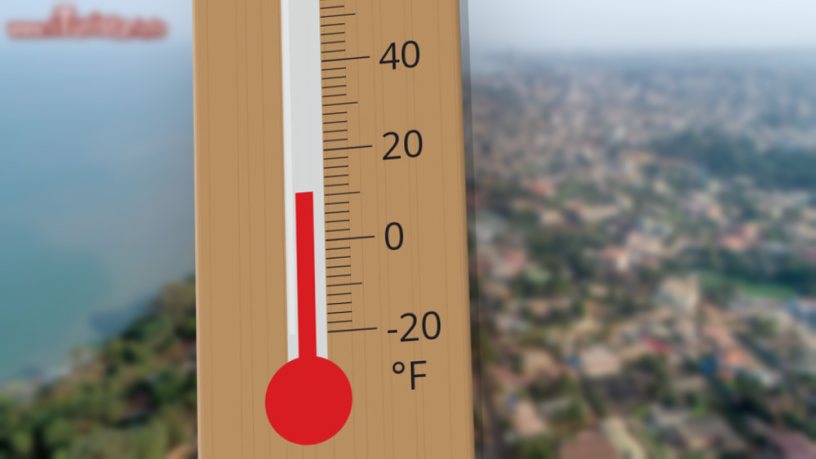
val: 11 °F
